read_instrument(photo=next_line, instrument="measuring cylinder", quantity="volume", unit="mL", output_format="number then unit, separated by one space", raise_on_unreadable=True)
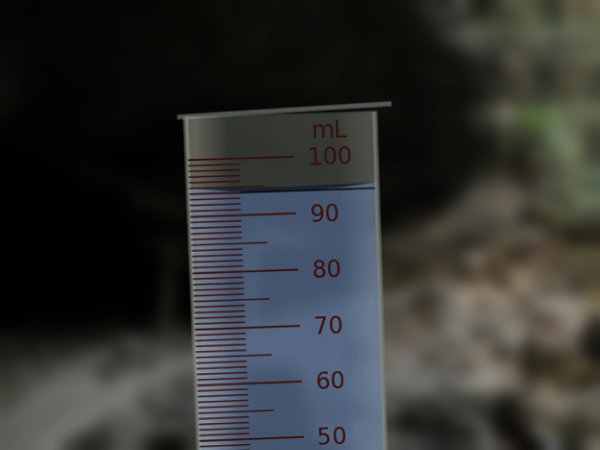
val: 94 mL
